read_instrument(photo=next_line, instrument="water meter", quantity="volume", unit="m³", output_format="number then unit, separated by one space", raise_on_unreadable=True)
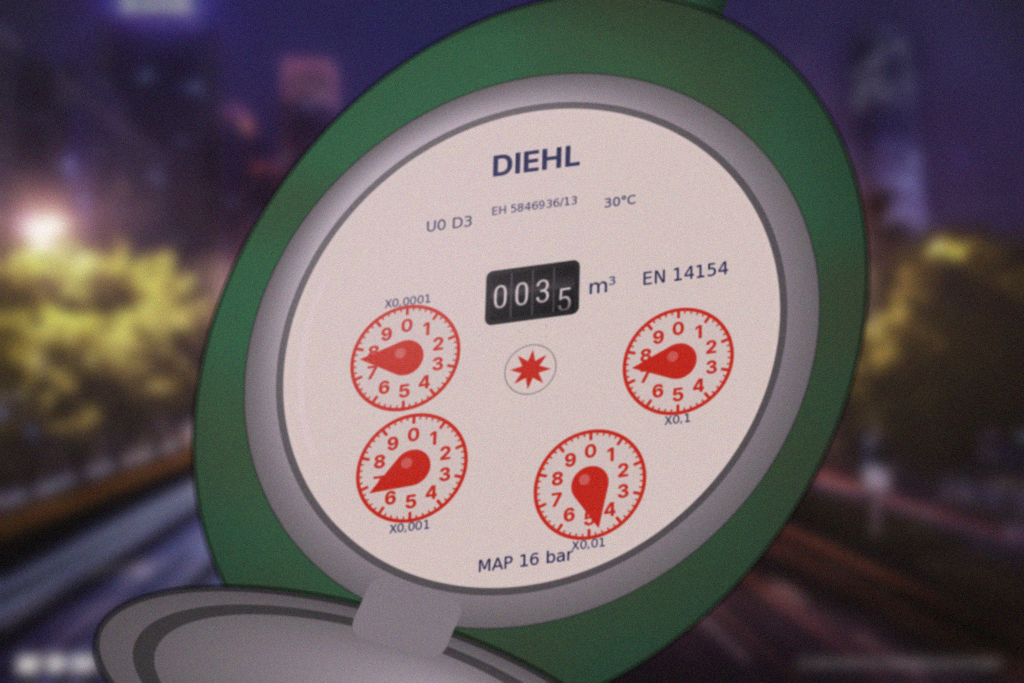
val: 34.7467 m³
